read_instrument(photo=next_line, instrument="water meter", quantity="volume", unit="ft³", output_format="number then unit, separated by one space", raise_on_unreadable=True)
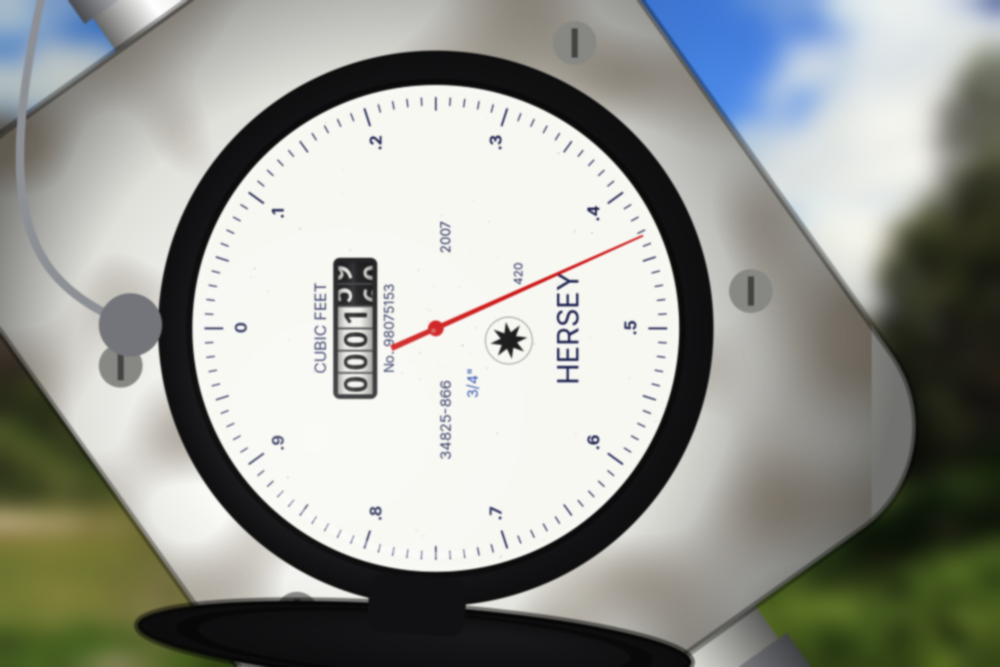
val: 159.43 ft³
